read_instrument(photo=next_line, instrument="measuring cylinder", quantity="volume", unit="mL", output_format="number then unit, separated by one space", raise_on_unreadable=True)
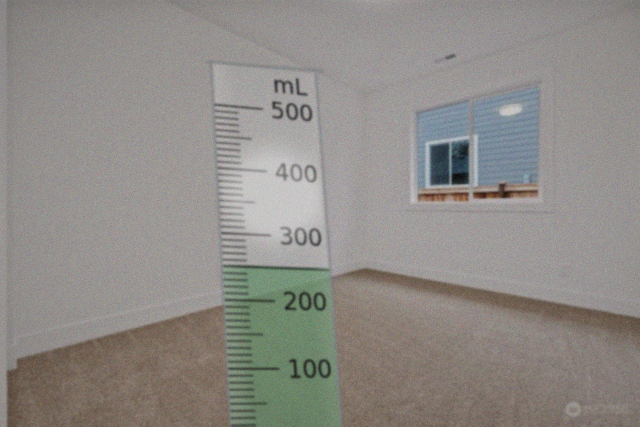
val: 250 mL
